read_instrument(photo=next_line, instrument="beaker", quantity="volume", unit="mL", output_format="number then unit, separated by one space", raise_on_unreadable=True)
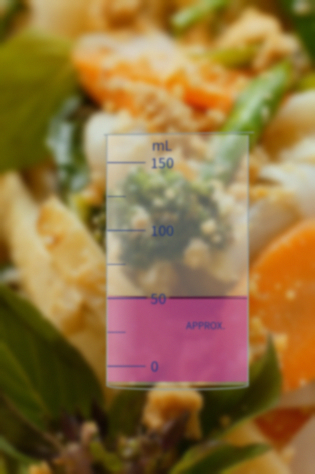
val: 50 mL
